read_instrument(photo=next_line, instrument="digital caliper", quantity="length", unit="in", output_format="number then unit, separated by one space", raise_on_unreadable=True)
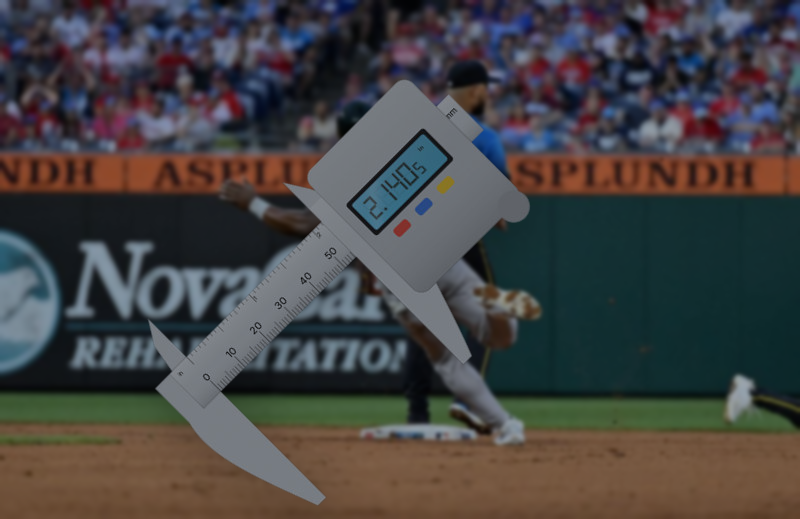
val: 2.1405 in
